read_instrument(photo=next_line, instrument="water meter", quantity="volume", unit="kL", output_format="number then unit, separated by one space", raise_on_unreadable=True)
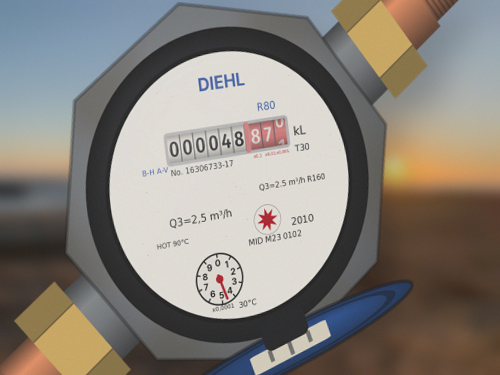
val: 48.8704 kL
